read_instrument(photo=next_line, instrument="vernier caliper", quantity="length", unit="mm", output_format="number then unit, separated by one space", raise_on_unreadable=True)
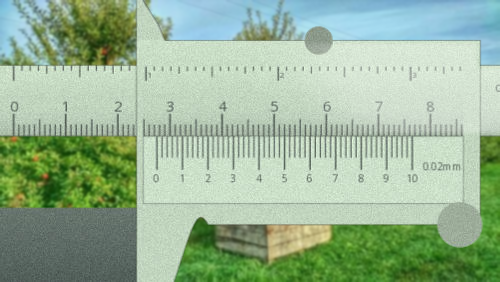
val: 27.5 mm
